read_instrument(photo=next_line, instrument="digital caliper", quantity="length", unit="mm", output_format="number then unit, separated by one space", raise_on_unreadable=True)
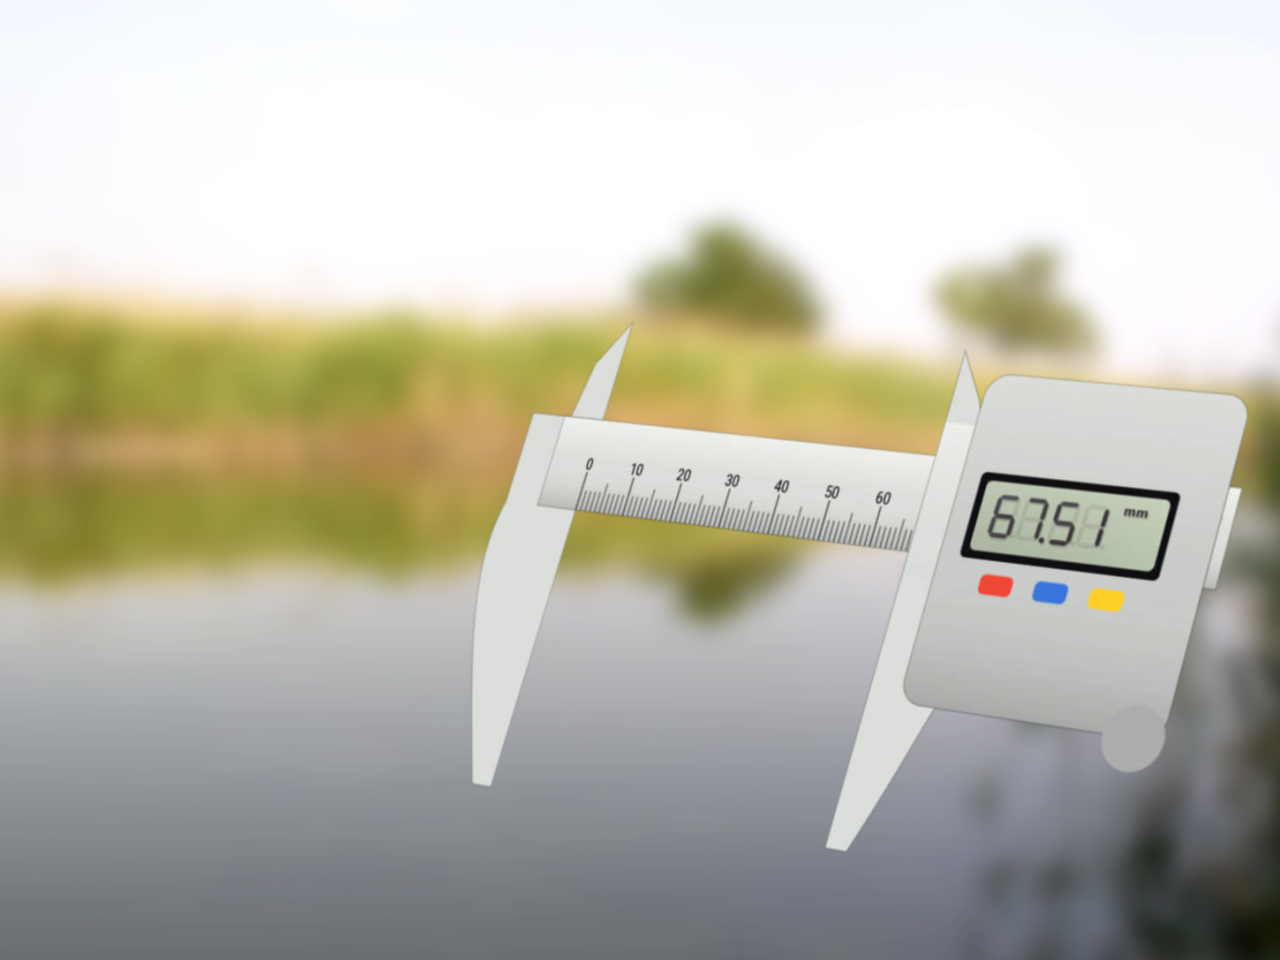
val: 67.51 mm
